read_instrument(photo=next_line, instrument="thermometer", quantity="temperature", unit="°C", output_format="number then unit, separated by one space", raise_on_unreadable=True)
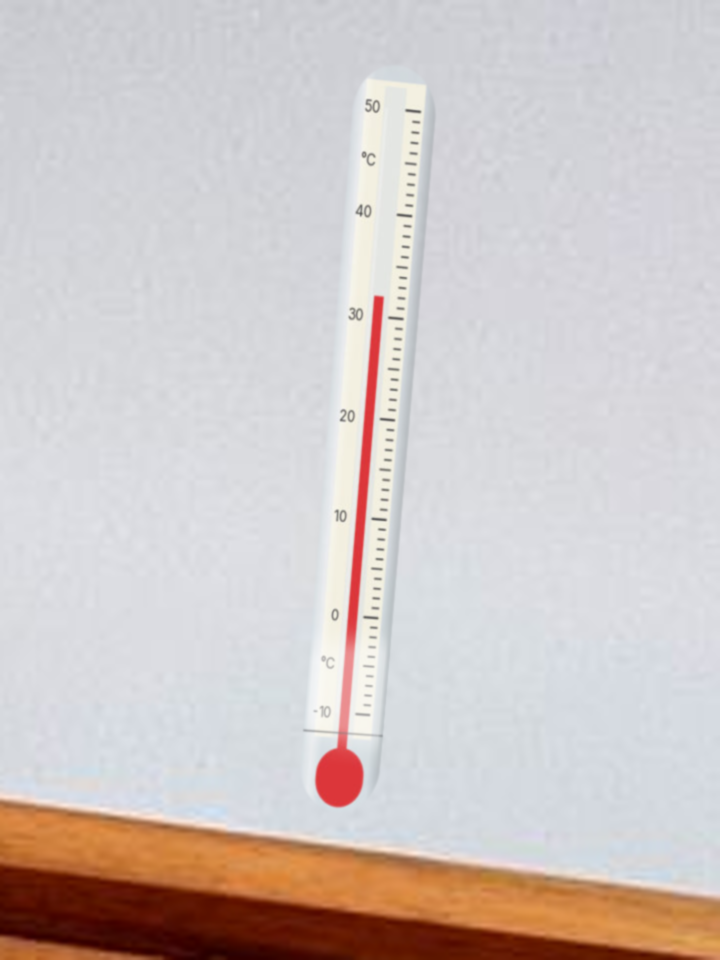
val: 32 °C
